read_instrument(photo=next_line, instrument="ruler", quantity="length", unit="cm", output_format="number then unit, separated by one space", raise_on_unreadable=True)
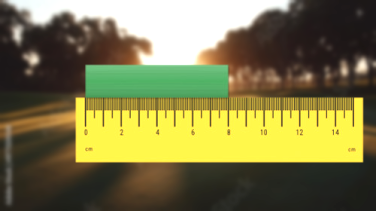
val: 8 cm
